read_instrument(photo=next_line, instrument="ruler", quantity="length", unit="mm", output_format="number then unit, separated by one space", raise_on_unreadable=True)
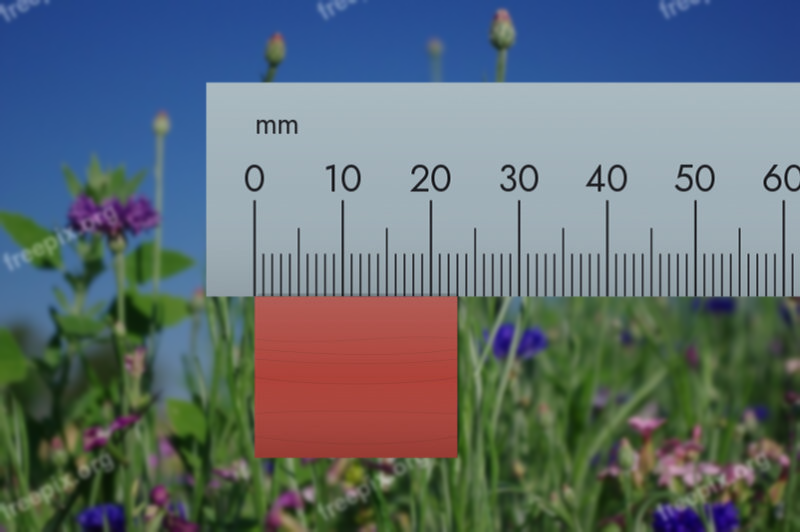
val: 23 mm
